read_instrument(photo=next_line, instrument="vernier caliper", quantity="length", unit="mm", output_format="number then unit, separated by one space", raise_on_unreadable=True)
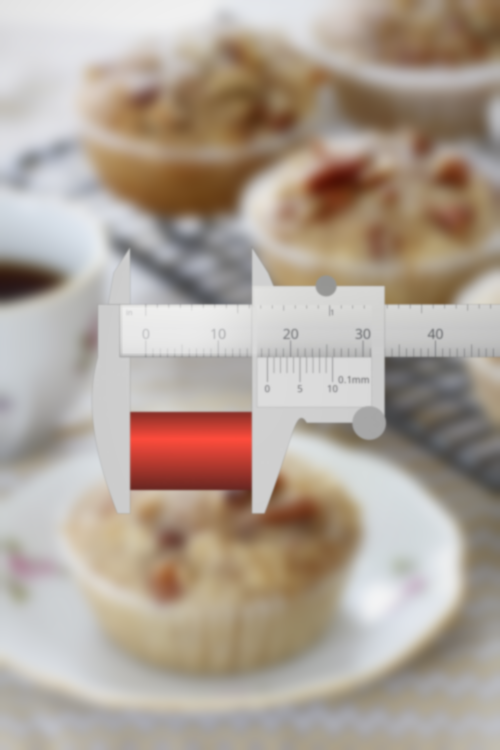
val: 16.8 mm
